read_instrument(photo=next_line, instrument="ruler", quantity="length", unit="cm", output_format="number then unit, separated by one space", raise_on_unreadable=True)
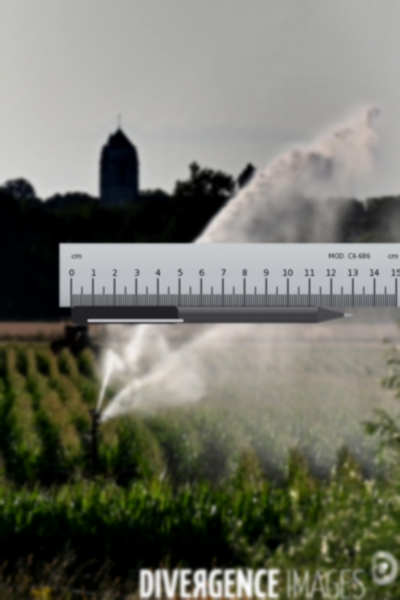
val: 13 cm
